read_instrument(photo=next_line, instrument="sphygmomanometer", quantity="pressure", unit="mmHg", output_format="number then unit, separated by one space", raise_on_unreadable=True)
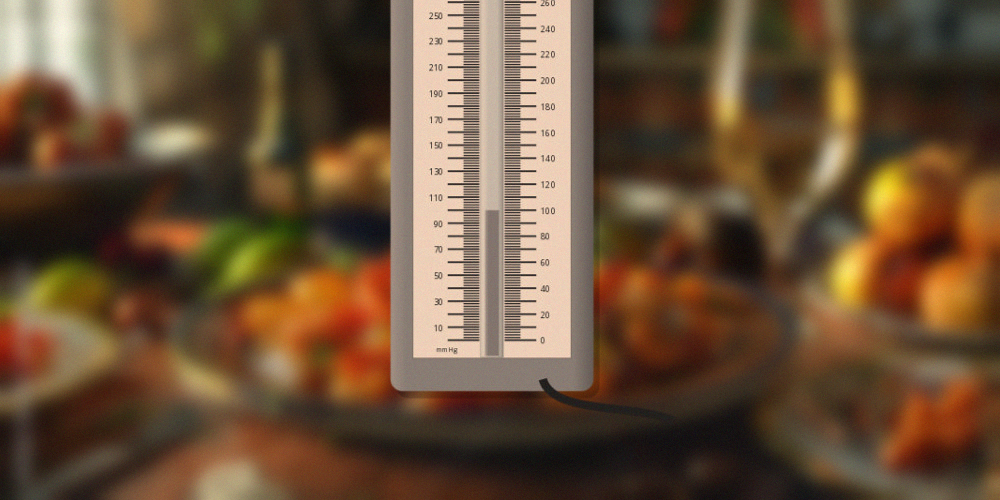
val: 100 mmHg
